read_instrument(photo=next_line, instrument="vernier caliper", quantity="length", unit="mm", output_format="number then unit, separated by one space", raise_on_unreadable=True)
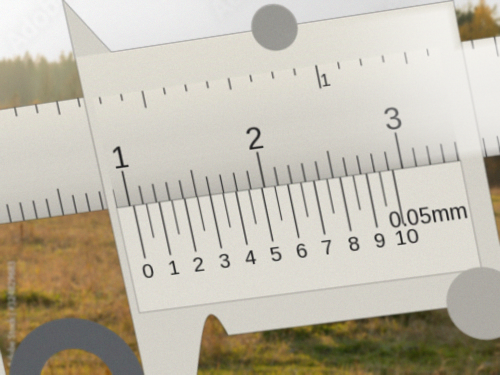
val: 10.3 mm
